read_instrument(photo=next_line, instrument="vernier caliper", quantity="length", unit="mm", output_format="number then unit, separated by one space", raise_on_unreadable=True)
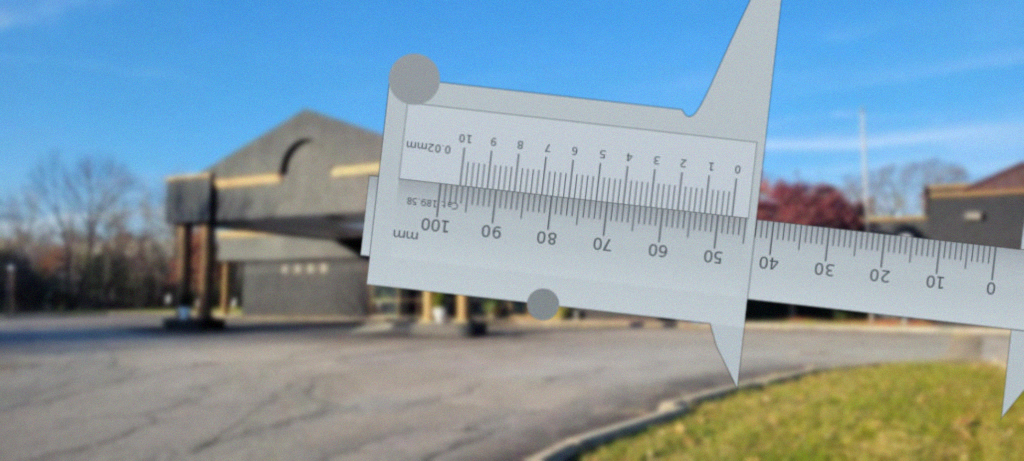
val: 47.5 mm
